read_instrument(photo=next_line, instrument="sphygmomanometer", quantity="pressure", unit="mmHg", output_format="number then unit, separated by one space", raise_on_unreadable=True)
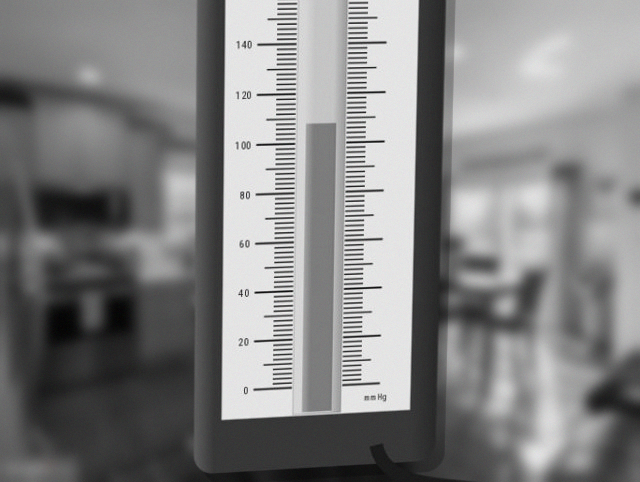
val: 108 mmHg
